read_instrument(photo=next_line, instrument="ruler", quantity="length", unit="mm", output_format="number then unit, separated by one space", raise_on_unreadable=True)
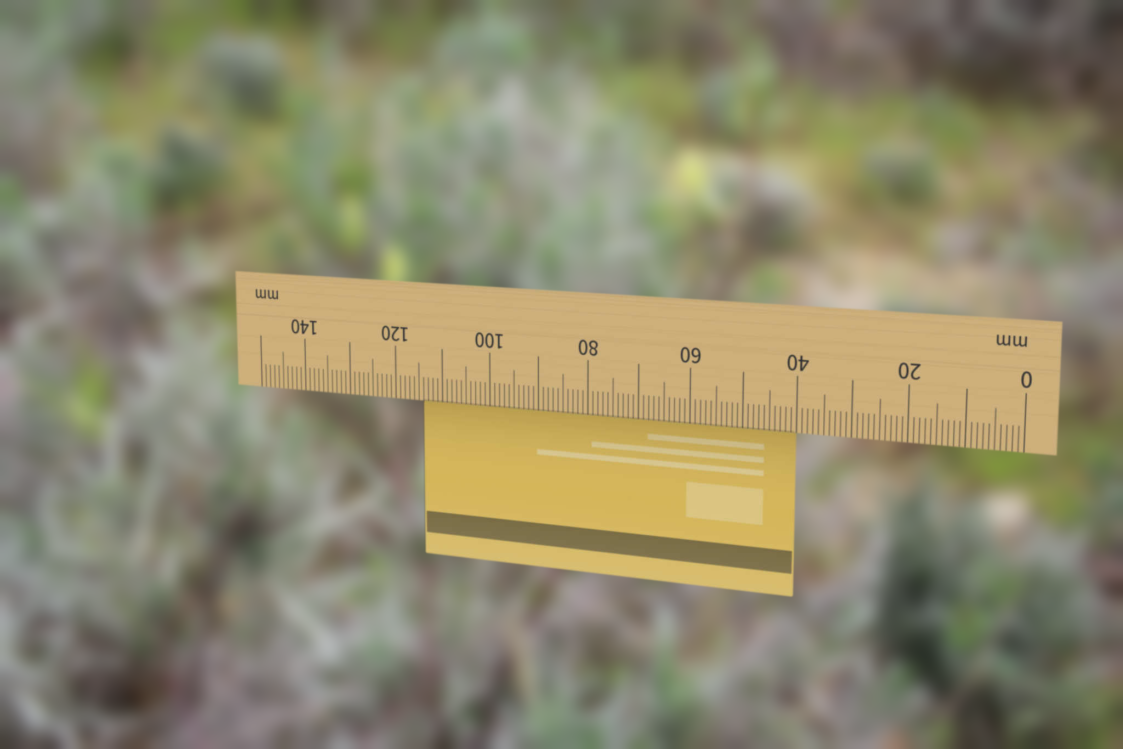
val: 74 mm
